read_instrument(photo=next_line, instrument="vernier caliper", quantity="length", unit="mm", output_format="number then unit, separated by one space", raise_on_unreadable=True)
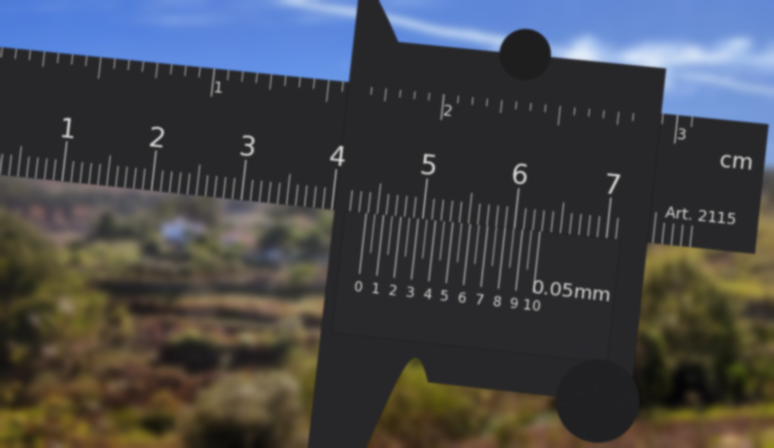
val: 43.8 mm
